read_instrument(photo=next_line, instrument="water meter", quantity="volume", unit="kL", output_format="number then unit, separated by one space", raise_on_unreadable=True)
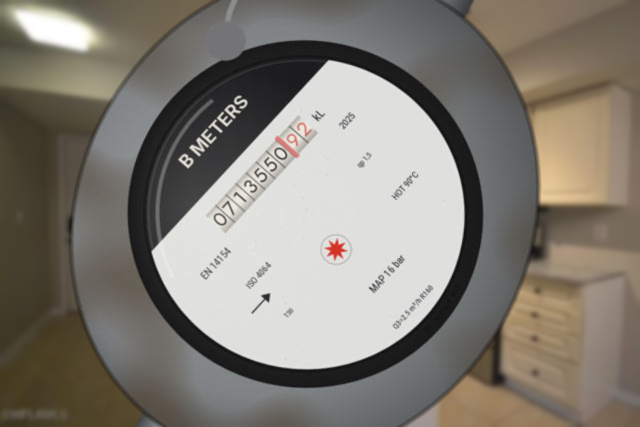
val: 713550.92 kL
